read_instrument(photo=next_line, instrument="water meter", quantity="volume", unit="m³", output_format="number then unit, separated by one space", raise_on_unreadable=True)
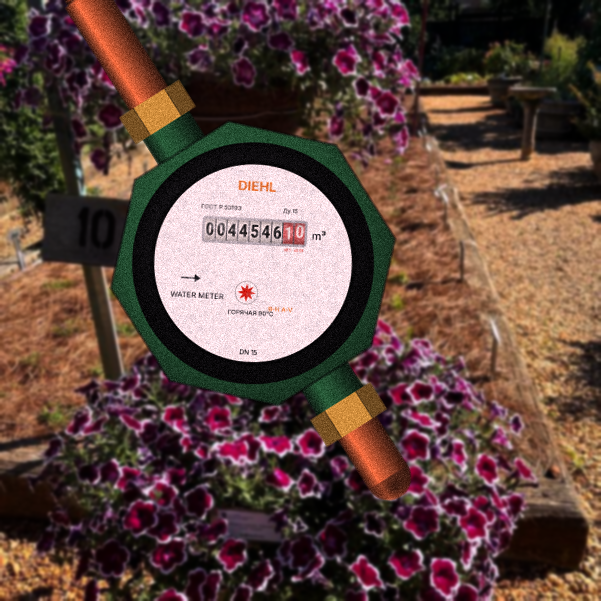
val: 44546.10 m³
